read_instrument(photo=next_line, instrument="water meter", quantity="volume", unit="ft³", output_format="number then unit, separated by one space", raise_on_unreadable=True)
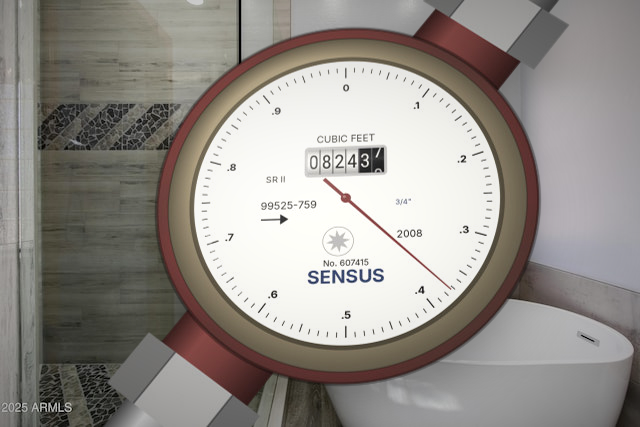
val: 82437.37 ft³
